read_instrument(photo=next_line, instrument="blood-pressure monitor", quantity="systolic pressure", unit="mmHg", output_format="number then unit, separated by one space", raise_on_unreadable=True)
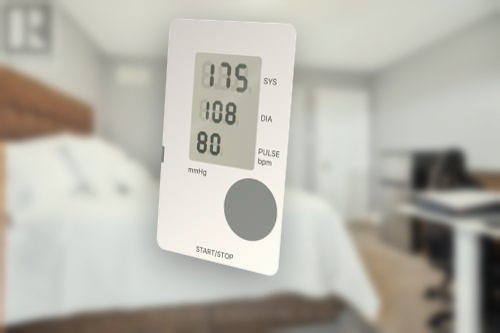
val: 175 mmHg
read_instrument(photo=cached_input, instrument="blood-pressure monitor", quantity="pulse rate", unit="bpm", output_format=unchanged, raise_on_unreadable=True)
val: 80 bpm
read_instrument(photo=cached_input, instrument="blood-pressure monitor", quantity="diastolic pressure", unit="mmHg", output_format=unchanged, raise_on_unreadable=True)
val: 108 mmHg
